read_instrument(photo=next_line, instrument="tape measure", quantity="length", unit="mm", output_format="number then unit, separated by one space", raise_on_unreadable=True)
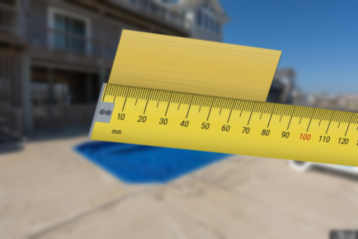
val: 75 mm
